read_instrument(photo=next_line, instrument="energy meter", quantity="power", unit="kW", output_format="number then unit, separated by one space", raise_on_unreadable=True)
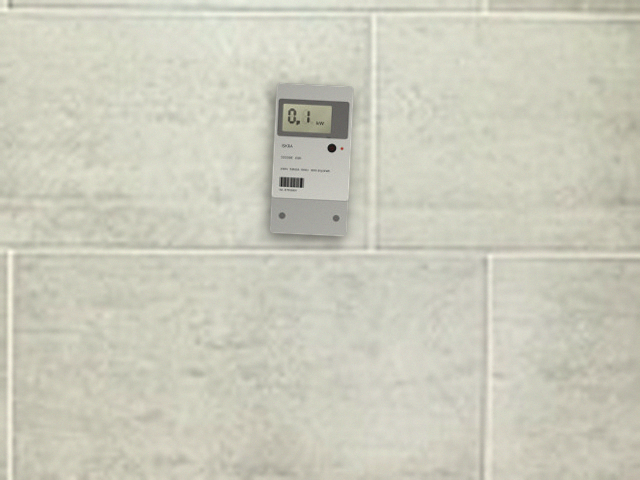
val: 0.1 kW
